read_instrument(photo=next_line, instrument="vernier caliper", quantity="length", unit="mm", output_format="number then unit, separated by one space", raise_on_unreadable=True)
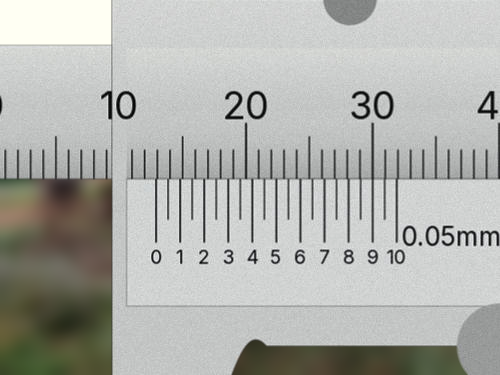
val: 12.9 mm
